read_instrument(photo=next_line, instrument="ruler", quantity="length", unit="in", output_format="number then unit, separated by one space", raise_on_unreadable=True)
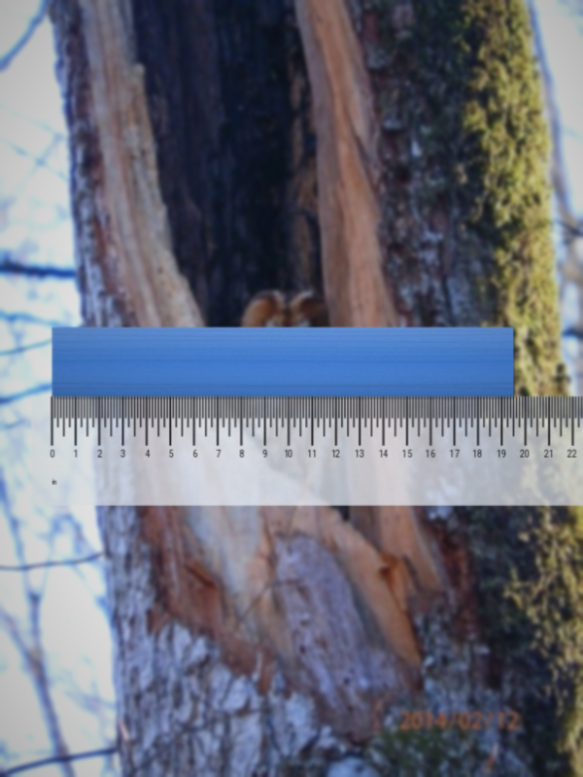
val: 19.5 in
